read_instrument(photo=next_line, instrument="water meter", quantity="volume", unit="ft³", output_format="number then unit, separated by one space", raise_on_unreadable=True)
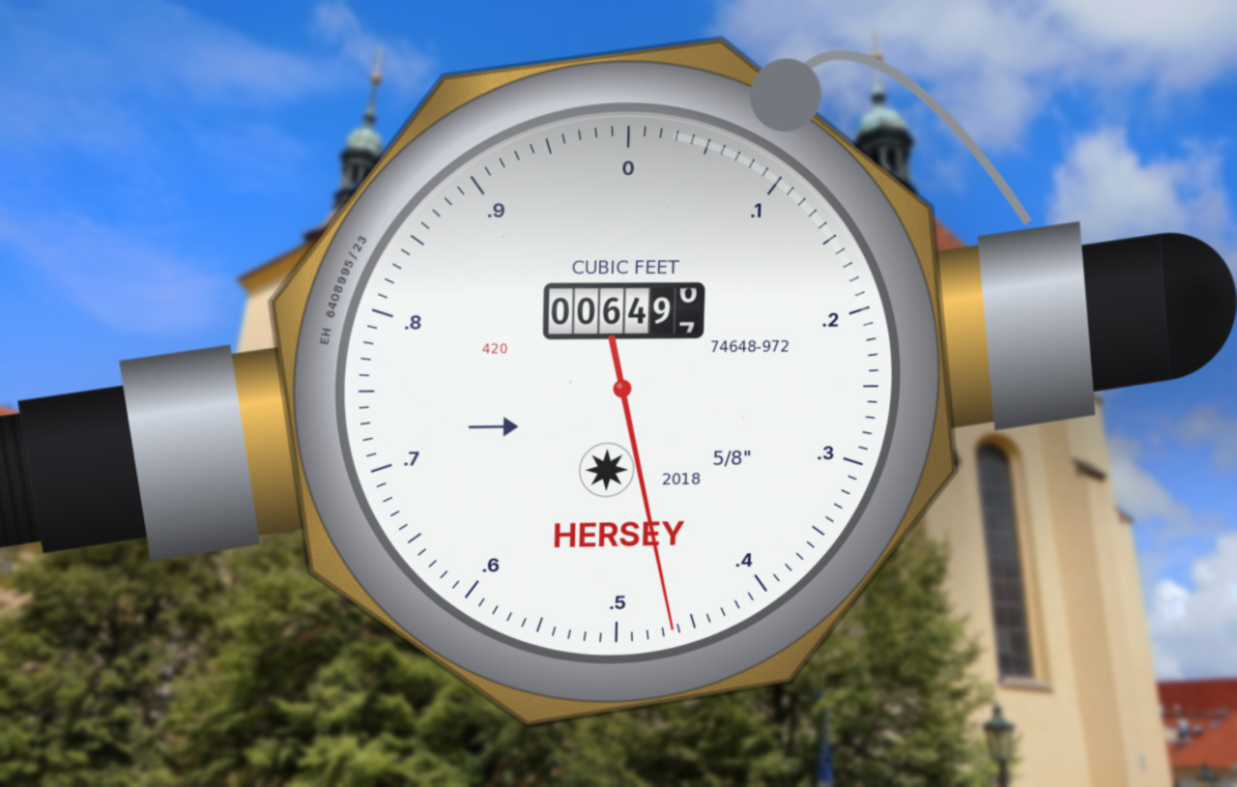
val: 6496.46 ft³
